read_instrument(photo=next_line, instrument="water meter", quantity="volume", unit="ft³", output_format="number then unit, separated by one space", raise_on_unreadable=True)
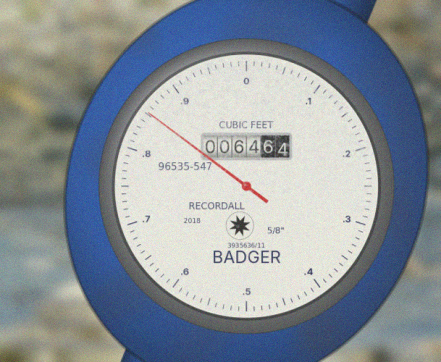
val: 6463.85 ft³
